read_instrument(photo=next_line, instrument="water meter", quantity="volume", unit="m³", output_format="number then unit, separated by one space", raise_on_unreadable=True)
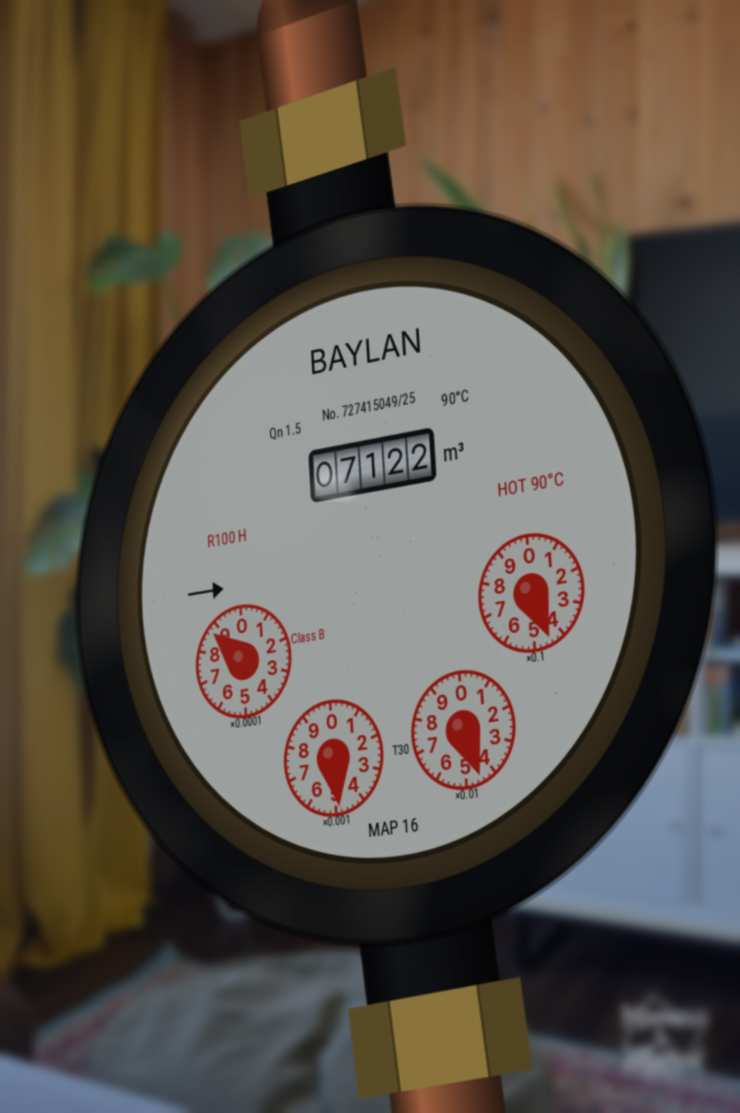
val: 7122.4448 m³
